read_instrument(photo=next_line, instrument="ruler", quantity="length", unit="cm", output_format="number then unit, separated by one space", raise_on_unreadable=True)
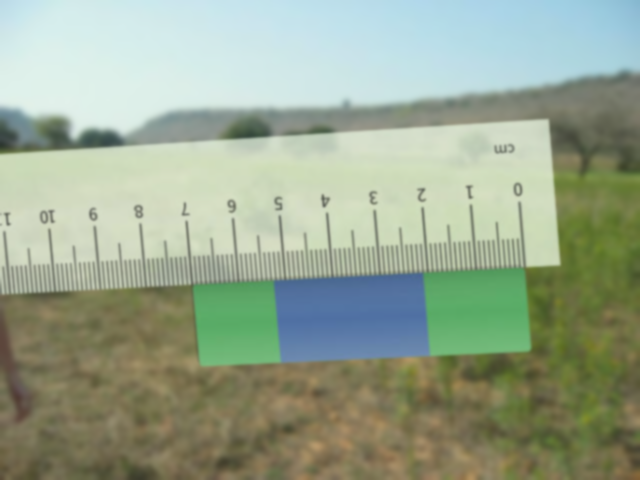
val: 7 cm
